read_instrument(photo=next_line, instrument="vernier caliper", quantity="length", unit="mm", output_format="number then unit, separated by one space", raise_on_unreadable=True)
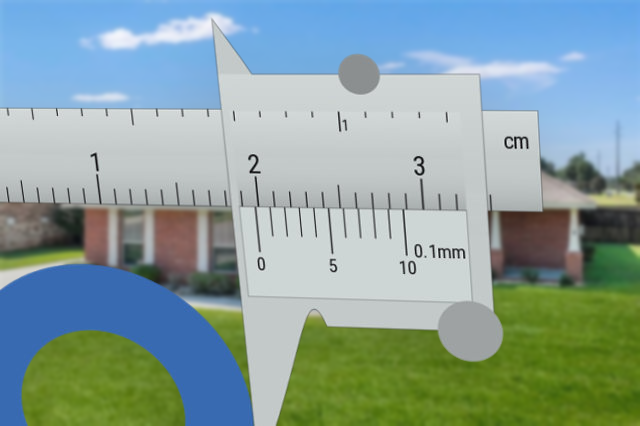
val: 19.8 mm
